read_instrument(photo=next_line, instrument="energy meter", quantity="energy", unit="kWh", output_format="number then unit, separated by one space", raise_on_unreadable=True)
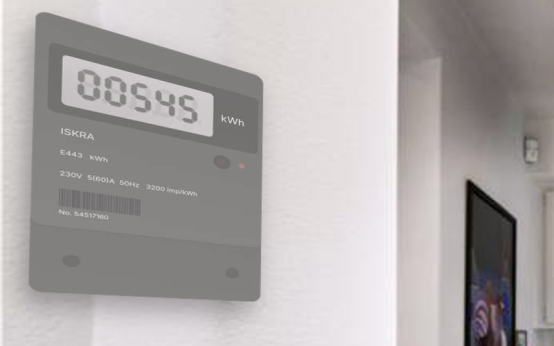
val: 545 kWh
